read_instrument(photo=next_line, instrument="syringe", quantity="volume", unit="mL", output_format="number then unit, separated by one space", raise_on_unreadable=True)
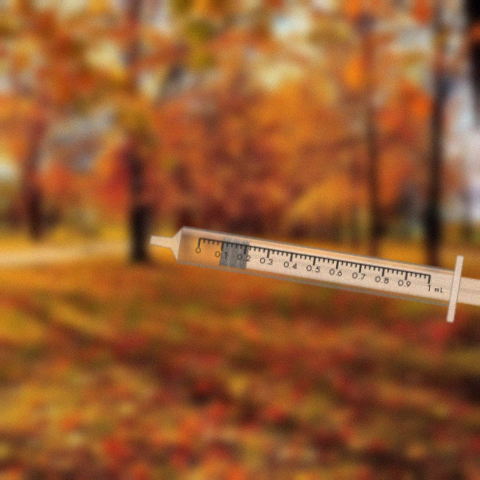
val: 0.1 mL
